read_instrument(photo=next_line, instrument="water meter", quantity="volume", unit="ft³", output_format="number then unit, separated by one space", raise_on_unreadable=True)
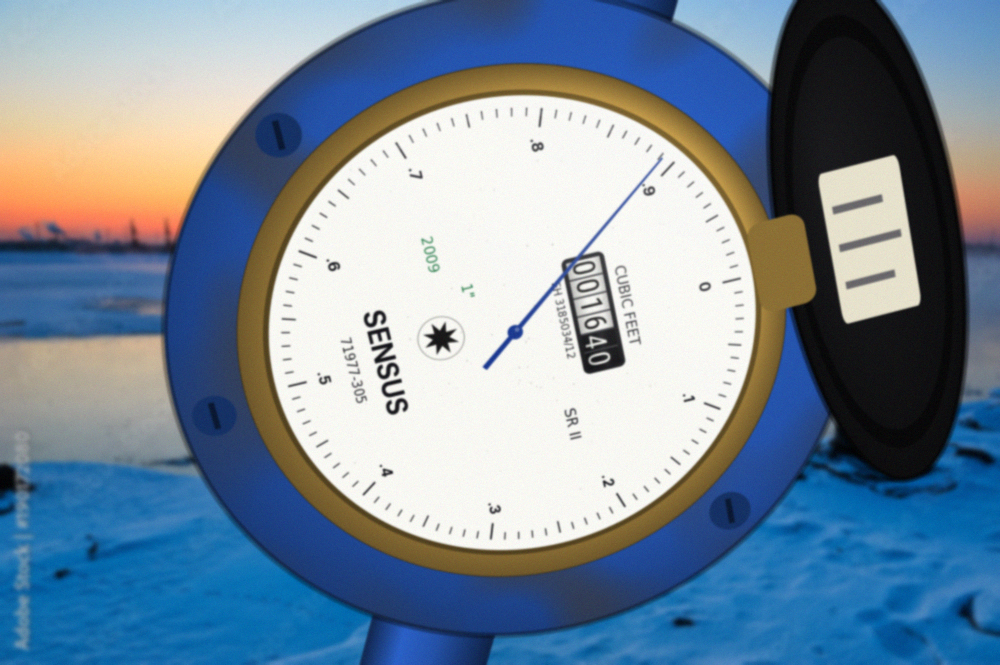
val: 1639.89 ft³
